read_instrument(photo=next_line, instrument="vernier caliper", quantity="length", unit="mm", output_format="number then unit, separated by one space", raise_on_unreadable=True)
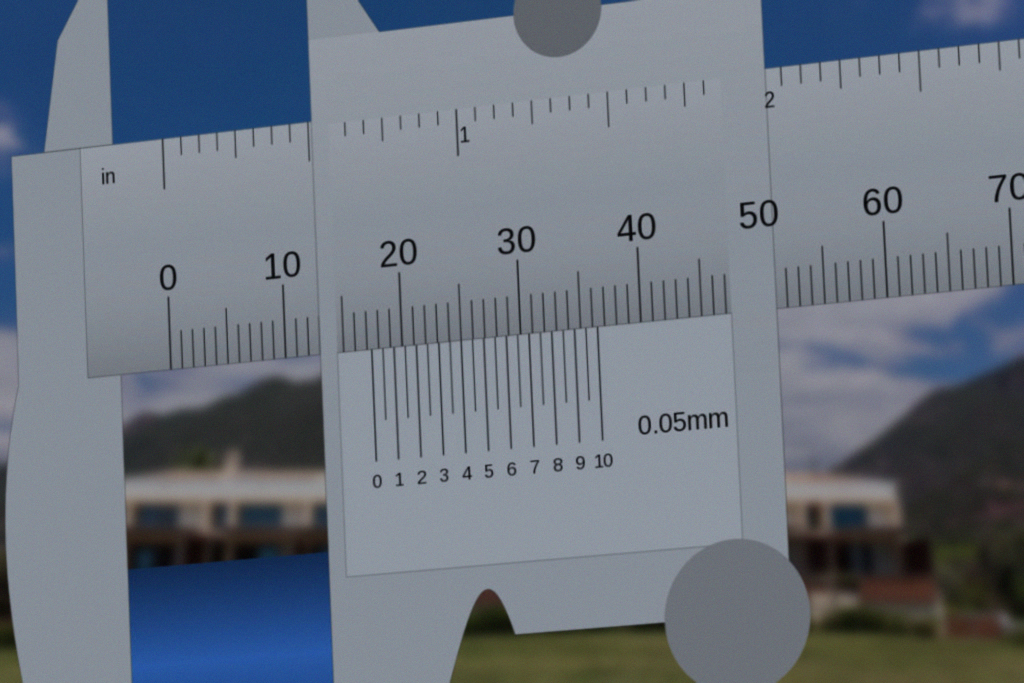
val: 17.4 mm
